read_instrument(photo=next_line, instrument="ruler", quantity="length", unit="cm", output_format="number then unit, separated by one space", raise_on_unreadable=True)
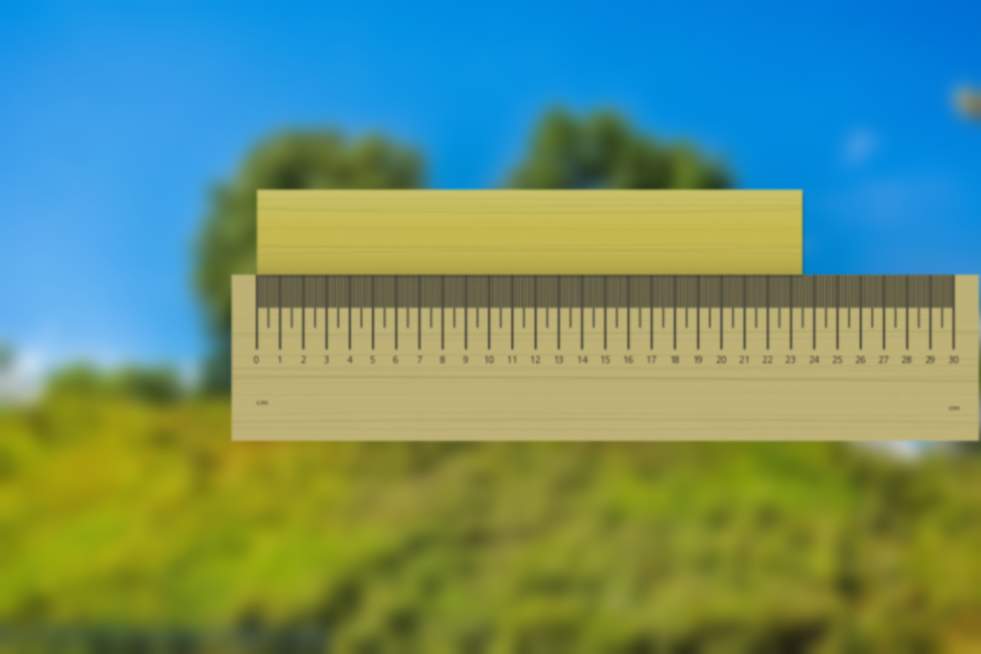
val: 23.5 cm
